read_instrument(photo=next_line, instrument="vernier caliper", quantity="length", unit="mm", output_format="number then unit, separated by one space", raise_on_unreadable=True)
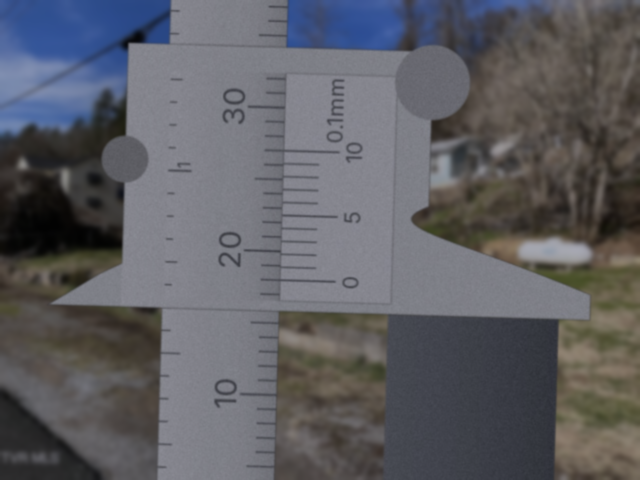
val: 18.0 mm
